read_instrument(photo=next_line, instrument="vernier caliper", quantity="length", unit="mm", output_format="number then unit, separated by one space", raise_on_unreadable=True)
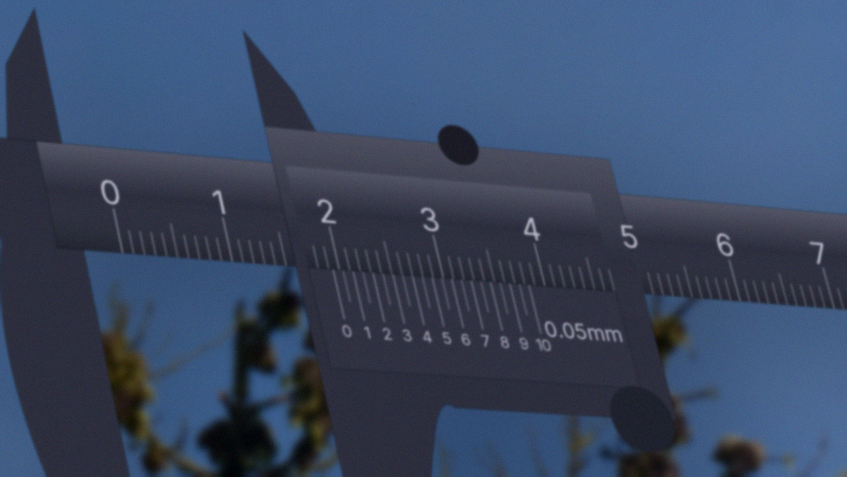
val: 19.4 mm
